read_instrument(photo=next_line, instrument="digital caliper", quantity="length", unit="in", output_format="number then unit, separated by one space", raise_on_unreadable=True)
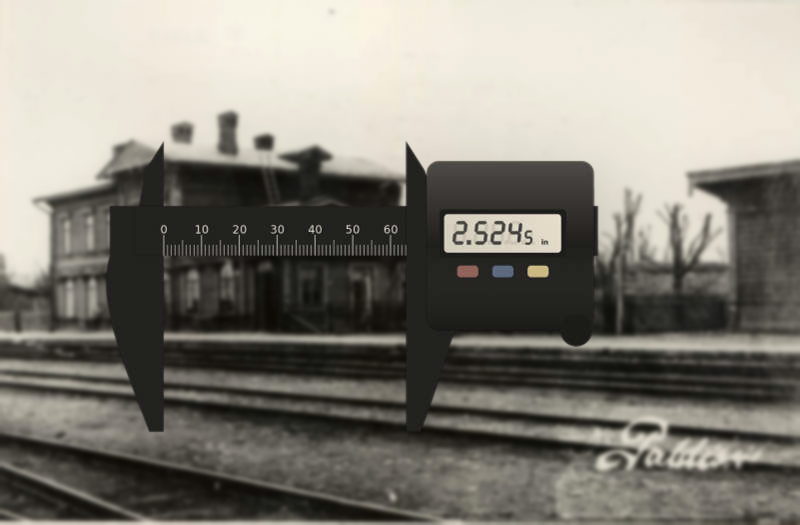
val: 2.5245 in
